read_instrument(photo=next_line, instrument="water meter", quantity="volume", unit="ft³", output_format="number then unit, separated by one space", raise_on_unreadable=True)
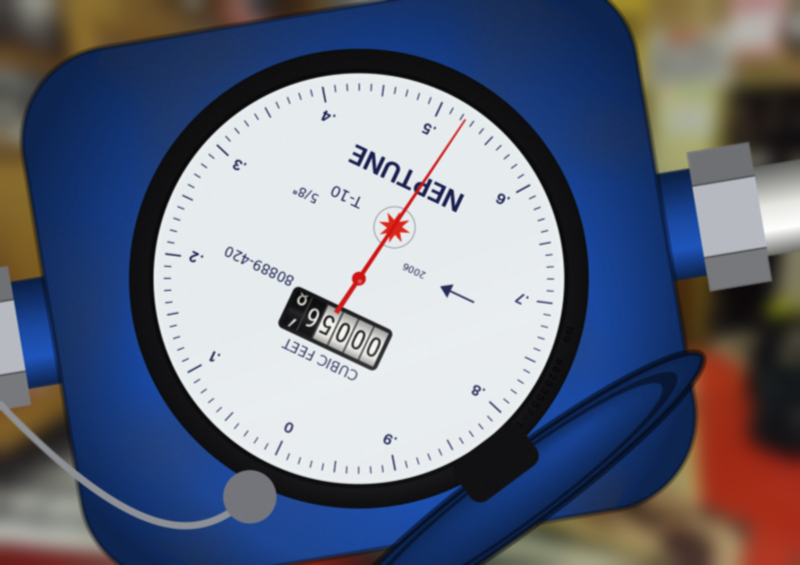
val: 567.52 ft³
